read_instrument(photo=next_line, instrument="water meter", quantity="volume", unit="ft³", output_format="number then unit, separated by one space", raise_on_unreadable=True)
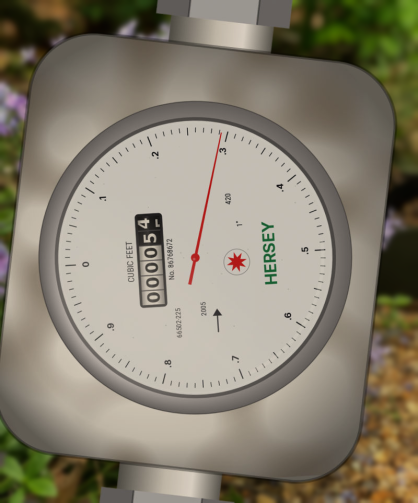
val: 54.29 ft³
